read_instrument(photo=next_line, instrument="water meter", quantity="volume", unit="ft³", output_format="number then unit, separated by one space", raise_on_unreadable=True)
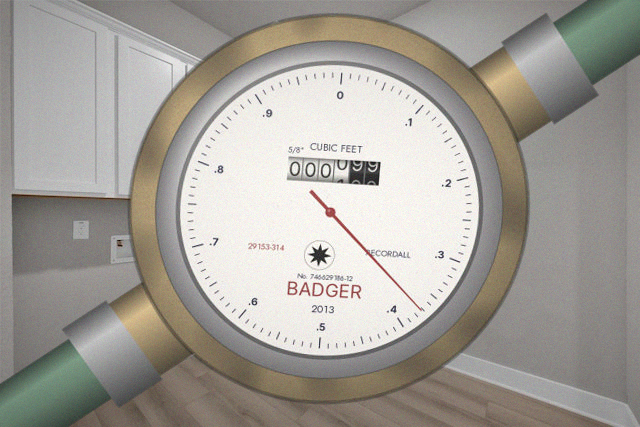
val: 99.37 ft³
